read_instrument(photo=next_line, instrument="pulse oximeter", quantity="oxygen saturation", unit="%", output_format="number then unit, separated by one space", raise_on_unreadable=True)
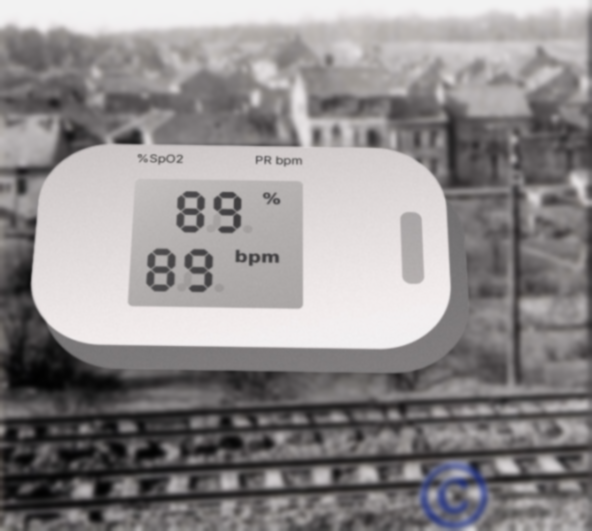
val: 89 %
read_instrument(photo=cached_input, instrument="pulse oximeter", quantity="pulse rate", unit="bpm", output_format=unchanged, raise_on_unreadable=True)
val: 89 bpm
